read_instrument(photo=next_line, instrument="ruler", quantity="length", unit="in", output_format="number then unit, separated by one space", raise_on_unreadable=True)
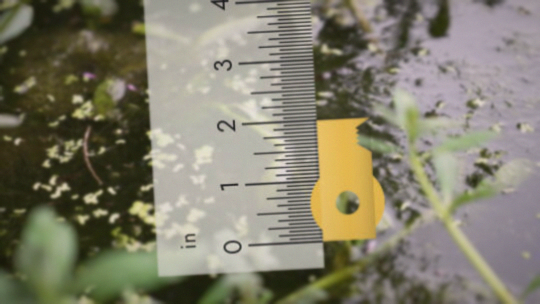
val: 2 in
